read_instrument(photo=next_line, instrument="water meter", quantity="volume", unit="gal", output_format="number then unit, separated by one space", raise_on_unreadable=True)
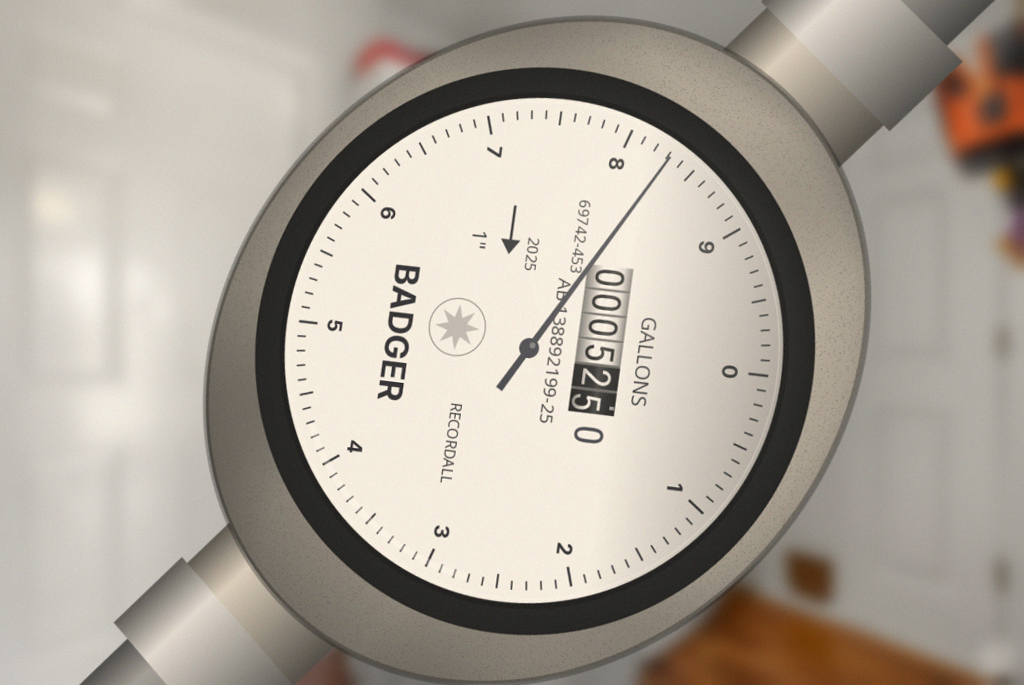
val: 5248.3 gal
